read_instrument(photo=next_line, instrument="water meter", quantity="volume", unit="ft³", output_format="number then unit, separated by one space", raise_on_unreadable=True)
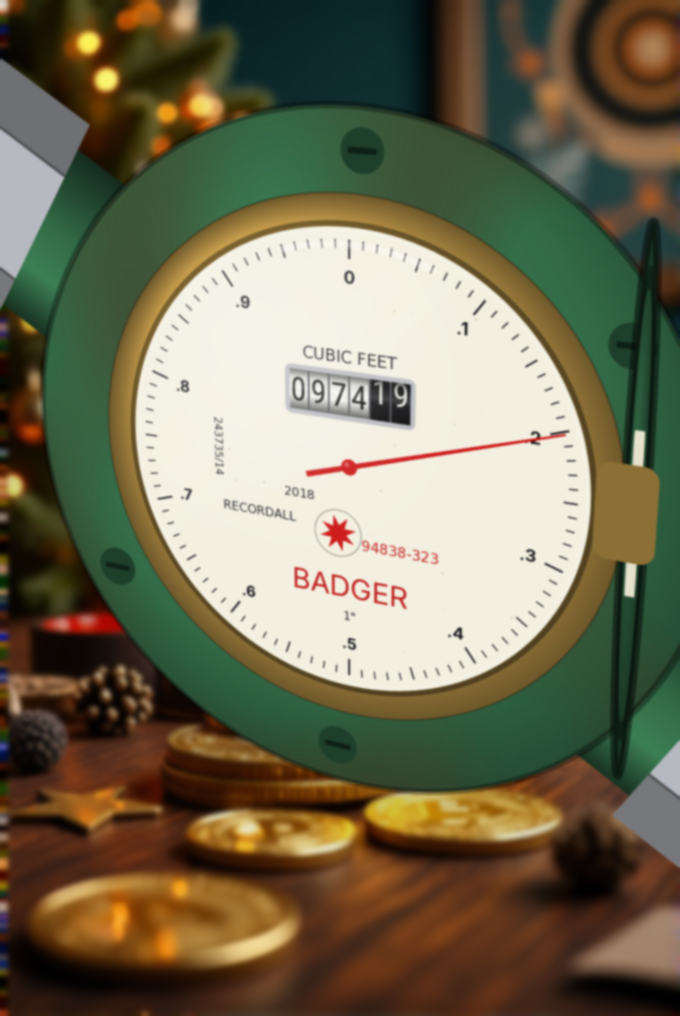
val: 97419.20 ft³
